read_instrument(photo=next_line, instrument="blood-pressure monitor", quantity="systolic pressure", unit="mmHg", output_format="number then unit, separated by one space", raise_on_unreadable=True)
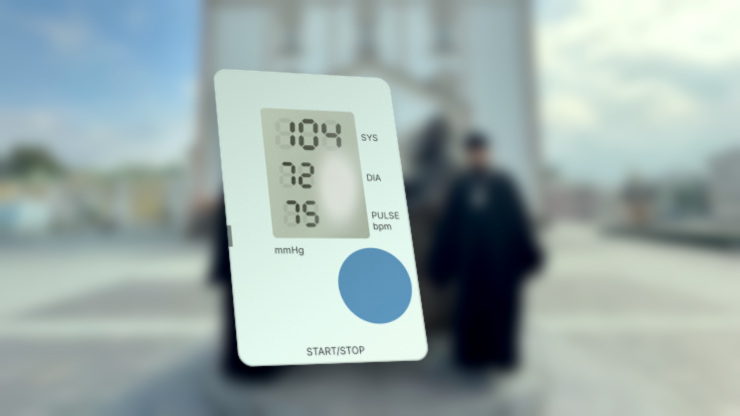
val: 104 mmHg
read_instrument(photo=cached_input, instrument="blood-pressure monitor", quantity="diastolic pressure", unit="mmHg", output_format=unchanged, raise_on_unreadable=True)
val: 72 mmHg
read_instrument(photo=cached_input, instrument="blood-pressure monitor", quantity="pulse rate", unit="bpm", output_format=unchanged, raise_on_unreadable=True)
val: 75 bpm
